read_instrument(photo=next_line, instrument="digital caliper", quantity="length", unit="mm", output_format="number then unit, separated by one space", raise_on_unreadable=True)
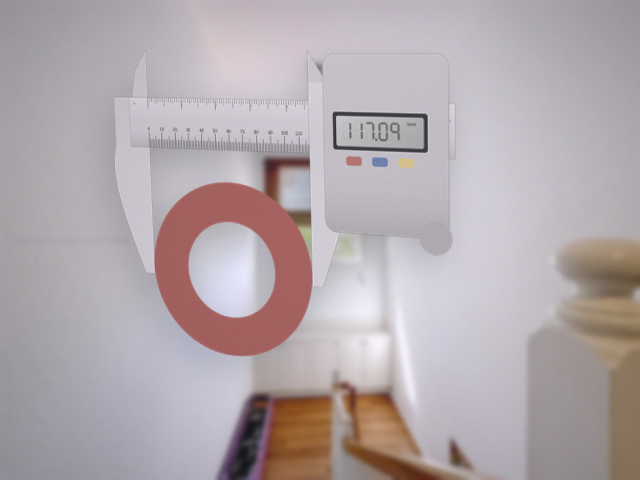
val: 117.09 mm
